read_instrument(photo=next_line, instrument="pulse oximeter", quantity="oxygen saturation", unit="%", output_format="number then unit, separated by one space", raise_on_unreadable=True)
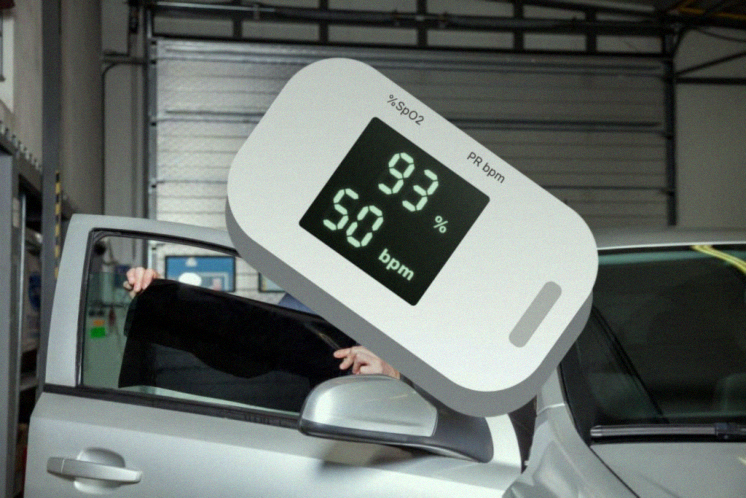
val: 93 %
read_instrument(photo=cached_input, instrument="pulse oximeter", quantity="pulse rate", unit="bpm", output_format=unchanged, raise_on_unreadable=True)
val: 50 bpm
